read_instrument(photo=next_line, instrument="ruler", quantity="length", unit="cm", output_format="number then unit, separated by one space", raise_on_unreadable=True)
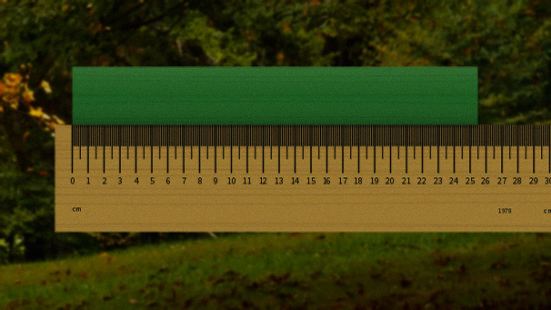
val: 25.5 cm
